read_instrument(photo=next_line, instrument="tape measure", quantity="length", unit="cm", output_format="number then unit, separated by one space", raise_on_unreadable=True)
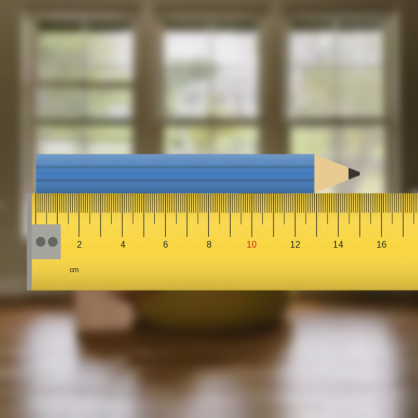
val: 15 cm
